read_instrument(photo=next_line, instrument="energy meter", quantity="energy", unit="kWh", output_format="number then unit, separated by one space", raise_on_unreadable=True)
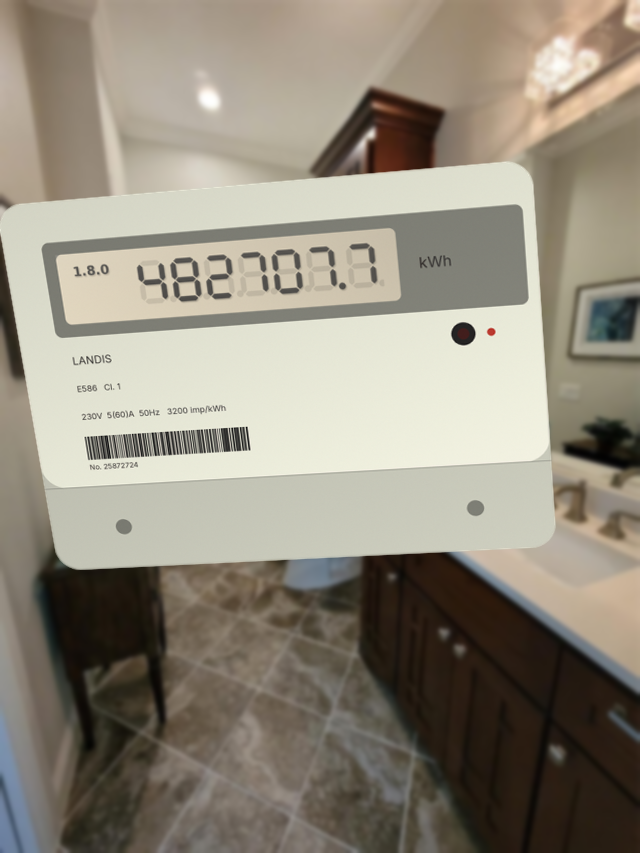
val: 482707.7 kWh
